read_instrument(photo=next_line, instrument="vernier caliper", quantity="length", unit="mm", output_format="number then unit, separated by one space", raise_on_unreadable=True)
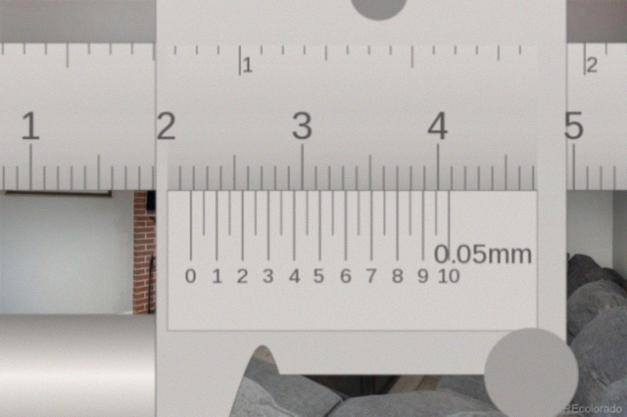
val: 21.8 mm
